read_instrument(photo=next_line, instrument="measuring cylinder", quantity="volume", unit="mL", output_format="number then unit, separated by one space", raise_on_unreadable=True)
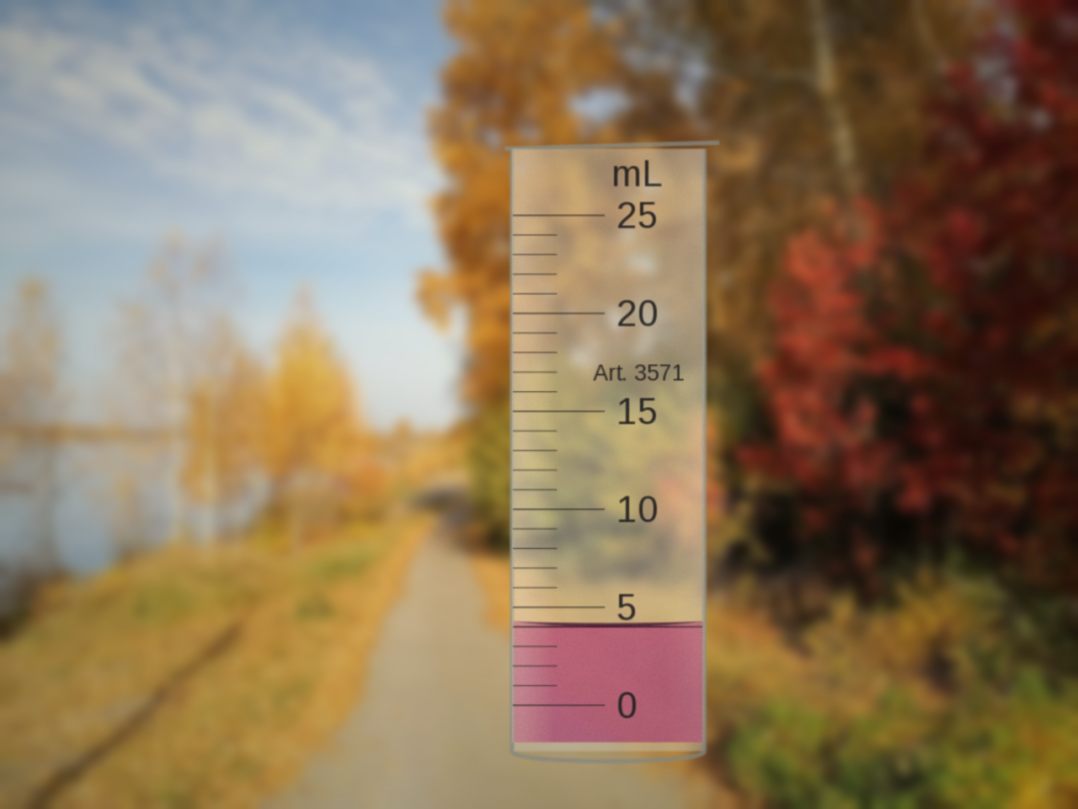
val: 4 mL
